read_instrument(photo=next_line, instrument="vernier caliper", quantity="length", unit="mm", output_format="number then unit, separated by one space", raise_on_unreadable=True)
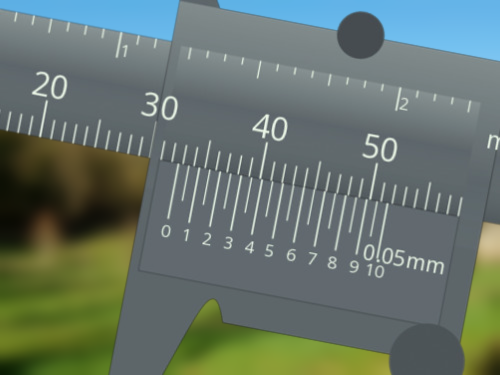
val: 32.6 mm
